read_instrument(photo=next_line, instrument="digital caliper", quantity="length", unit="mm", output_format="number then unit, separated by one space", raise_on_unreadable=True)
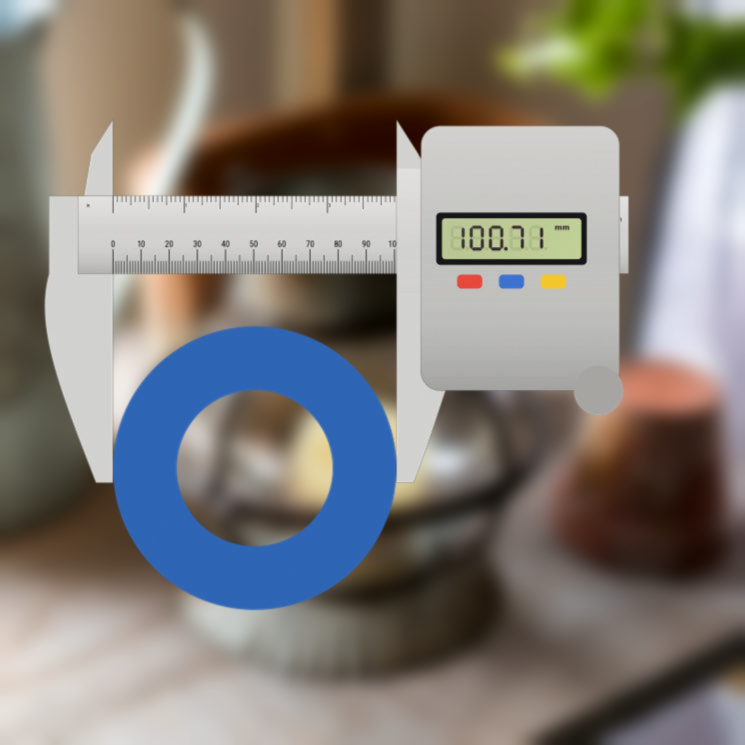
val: 100.71 mm
